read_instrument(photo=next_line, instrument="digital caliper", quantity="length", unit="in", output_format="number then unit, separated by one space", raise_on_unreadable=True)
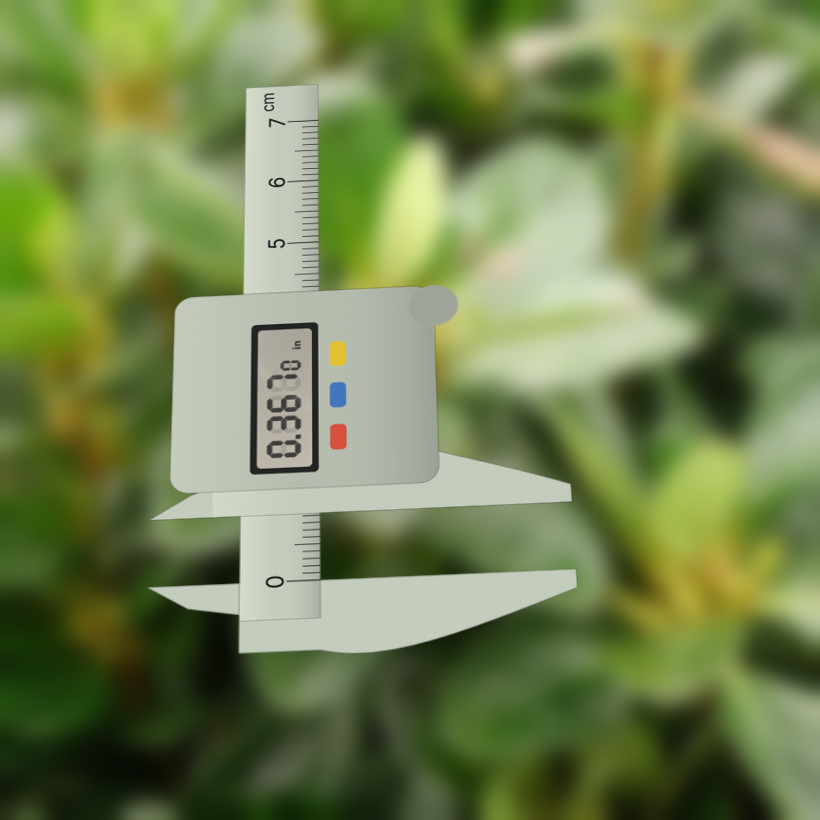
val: 0.3670 in
